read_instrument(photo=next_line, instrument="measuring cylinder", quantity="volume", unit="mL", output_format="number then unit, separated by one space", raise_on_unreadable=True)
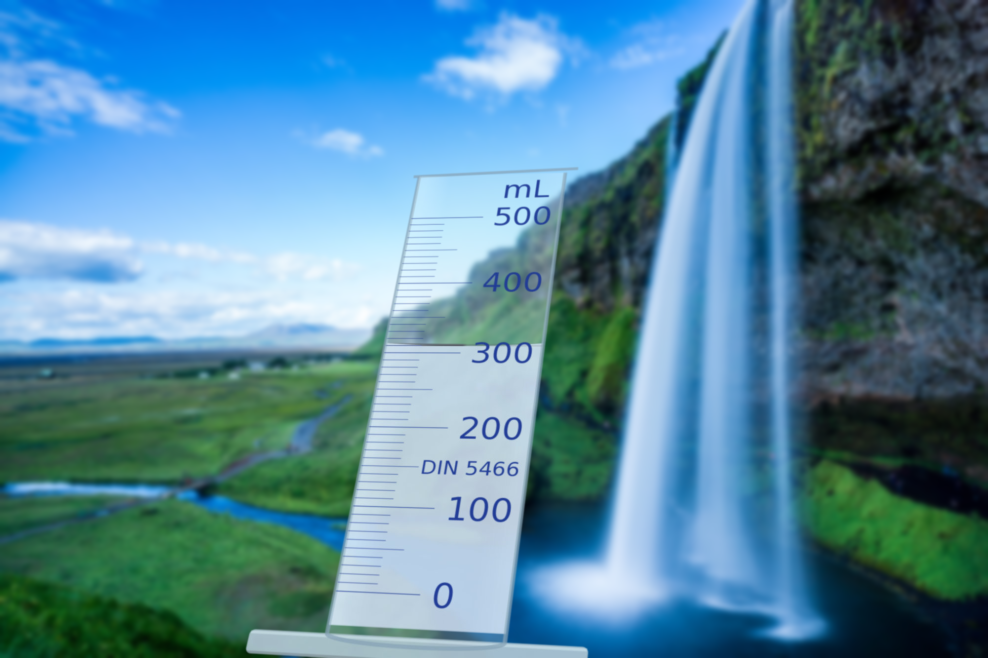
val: 310 mL
